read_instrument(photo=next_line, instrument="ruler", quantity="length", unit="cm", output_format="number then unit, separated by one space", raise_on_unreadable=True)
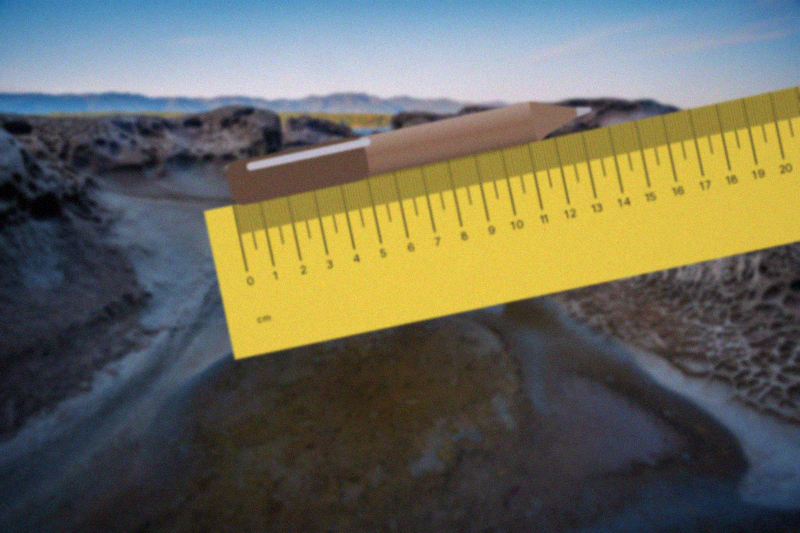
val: 13.5 cm
